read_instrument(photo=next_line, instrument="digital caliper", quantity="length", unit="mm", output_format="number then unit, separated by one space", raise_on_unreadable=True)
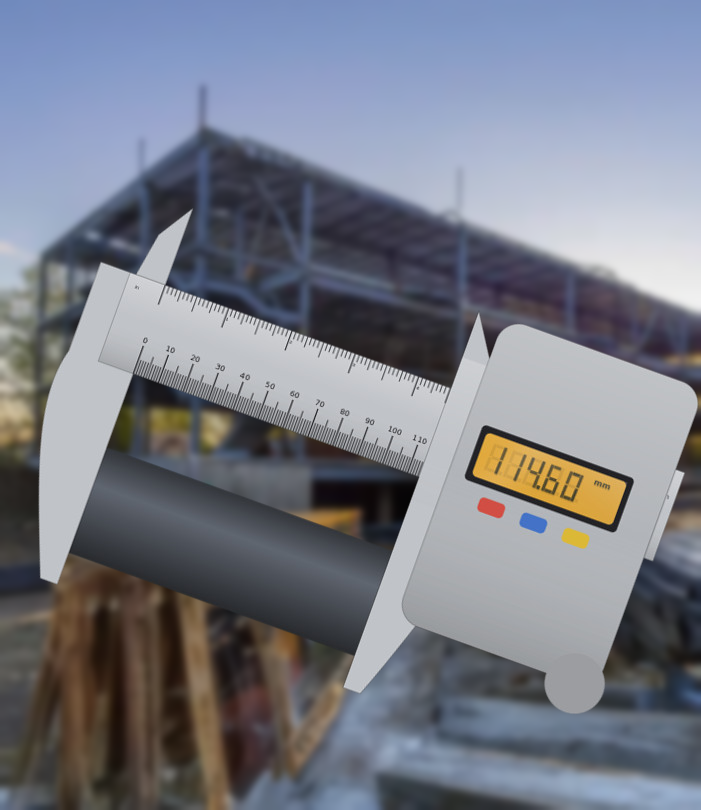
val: 114.60 mm
